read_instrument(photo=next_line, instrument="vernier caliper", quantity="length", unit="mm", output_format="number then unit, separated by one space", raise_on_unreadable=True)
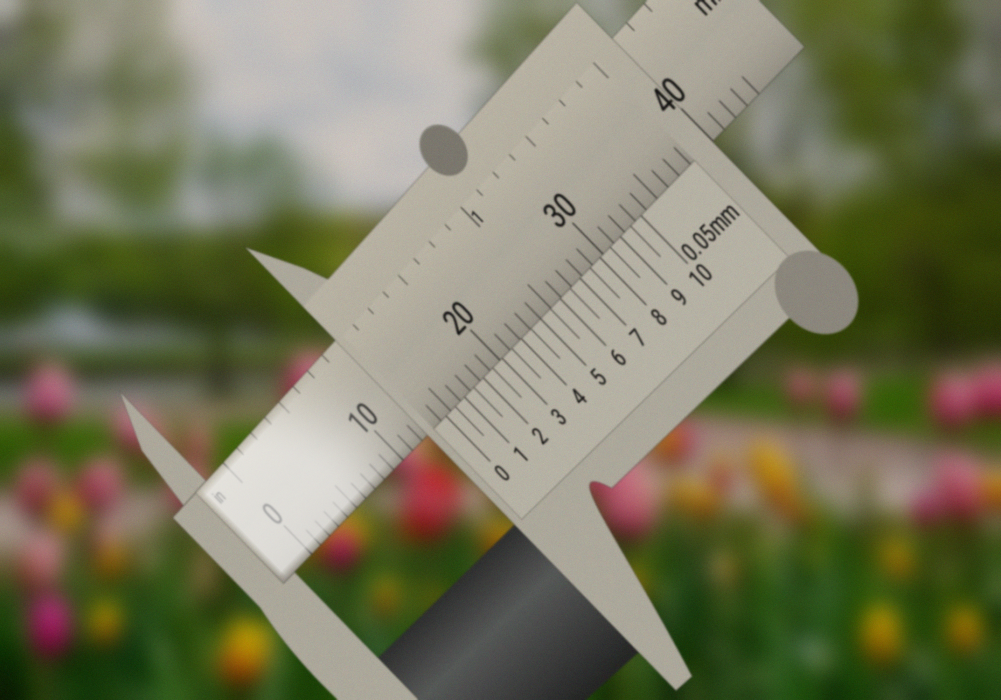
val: 14.5 mm
